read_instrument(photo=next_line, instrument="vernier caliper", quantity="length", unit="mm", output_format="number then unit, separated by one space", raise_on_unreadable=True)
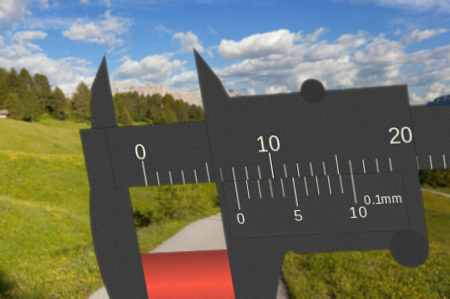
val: 7.0 mm
